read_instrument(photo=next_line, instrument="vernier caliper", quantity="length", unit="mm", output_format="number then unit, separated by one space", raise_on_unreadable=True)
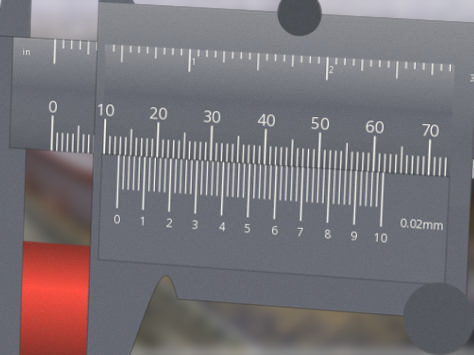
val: 12.8 mm
